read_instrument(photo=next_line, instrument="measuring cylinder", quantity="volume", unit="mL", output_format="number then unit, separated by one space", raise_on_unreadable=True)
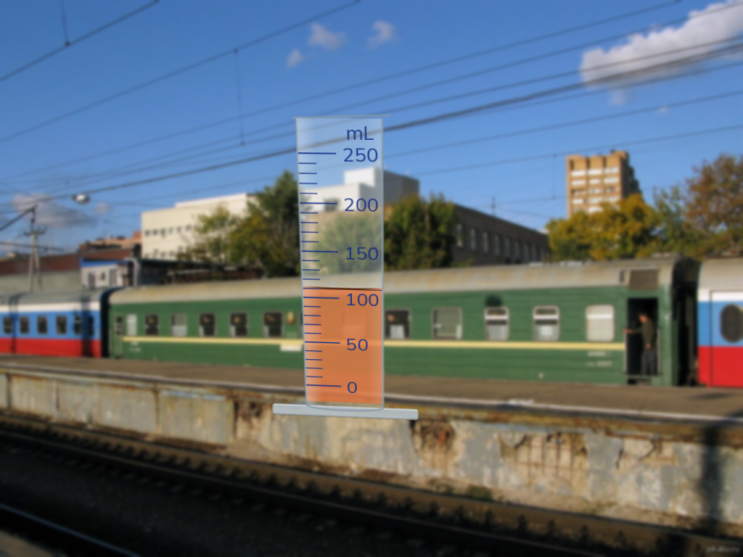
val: 110 mL
